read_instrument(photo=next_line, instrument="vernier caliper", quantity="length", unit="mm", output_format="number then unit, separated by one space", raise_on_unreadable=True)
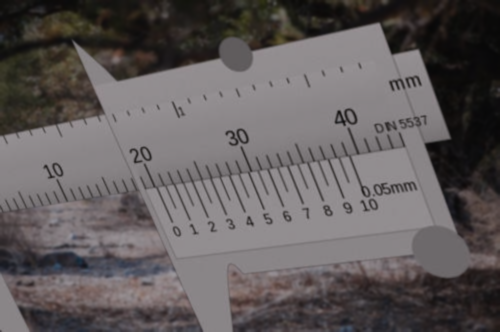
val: 20.2 mm
